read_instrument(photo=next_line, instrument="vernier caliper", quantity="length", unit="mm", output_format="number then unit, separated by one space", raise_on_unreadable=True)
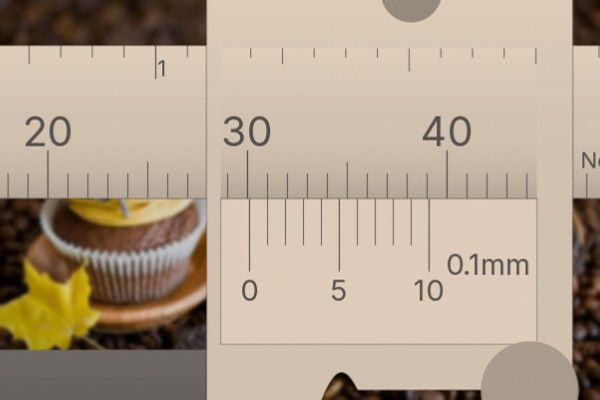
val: 30.1 mm
